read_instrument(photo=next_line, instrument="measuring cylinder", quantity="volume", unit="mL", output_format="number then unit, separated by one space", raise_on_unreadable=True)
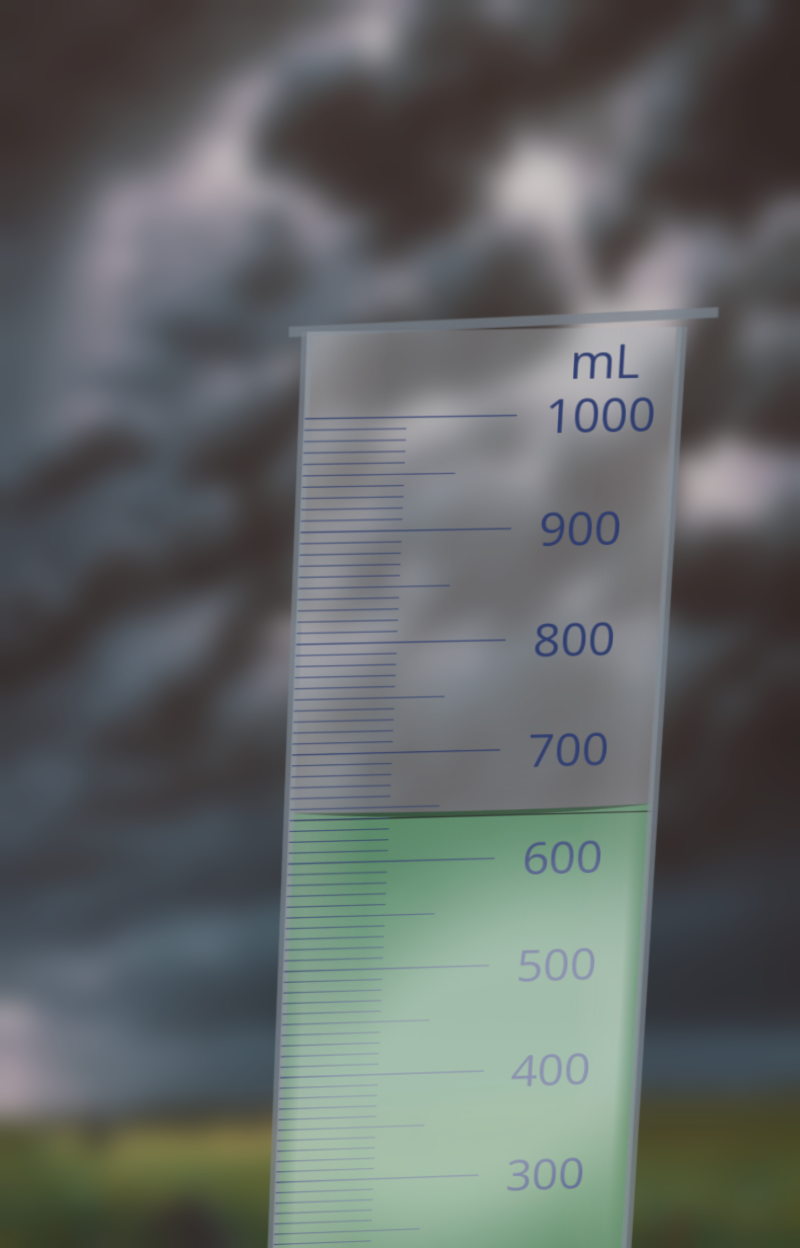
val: 640 mL
